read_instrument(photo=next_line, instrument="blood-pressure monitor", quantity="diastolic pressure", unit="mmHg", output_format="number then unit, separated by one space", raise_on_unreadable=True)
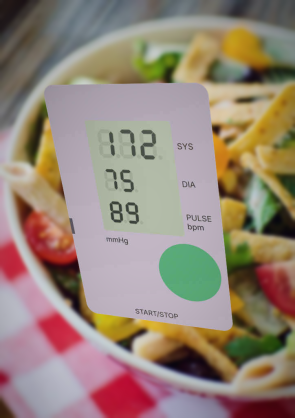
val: 75 mmHg
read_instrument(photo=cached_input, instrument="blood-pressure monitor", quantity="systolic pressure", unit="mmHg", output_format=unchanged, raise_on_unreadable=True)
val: 172 mmHg
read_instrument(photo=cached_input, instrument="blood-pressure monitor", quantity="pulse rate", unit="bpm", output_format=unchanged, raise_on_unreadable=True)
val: 89 bpm
